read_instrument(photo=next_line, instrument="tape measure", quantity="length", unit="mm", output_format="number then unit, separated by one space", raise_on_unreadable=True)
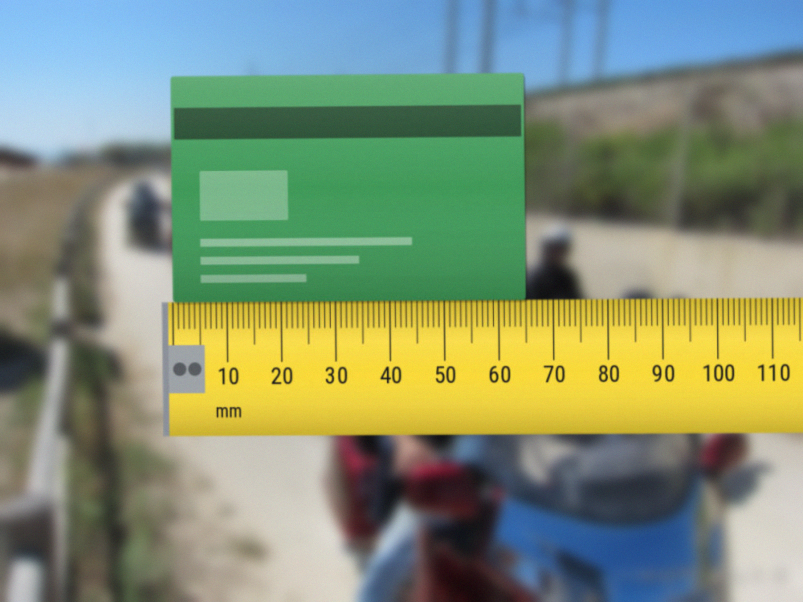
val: 65 mm
